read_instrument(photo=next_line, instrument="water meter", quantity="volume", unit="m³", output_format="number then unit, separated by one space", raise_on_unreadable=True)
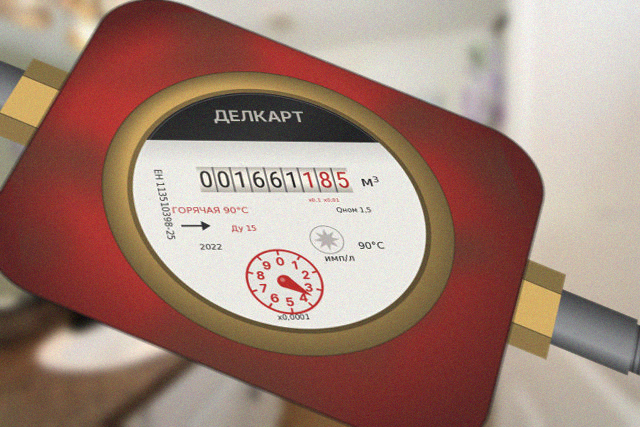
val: 1661.1853 m³
